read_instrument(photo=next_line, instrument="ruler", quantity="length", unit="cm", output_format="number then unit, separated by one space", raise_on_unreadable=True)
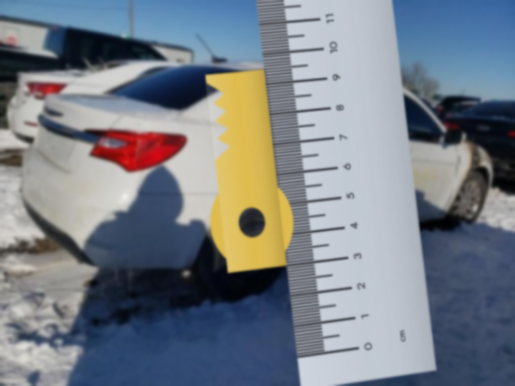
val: 6.5 cm
